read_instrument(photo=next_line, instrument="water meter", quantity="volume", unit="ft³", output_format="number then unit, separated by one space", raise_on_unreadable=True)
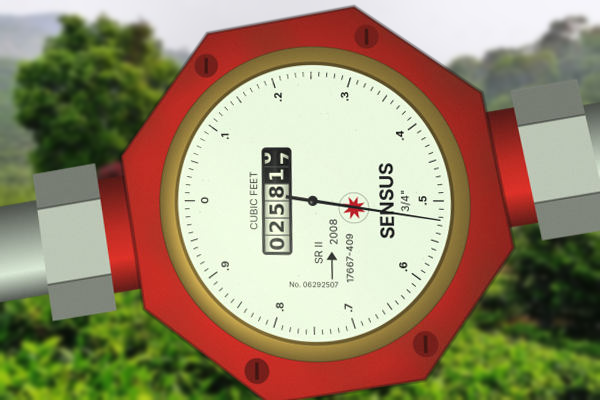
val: 25816.52 ft³
